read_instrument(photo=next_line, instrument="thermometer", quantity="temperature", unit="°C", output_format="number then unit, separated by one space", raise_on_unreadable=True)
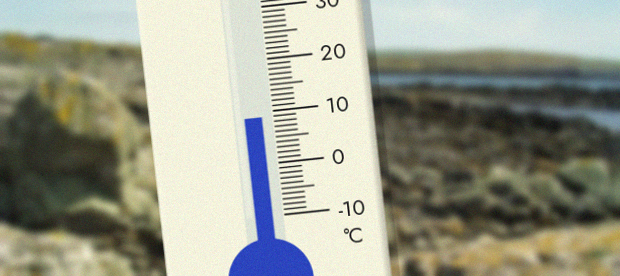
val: 9 °C
